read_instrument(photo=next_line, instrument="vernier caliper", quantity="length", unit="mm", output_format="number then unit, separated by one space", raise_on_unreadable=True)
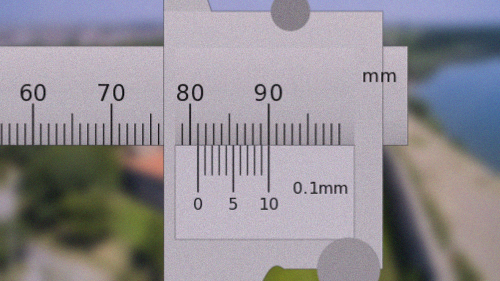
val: 81.0 mm
